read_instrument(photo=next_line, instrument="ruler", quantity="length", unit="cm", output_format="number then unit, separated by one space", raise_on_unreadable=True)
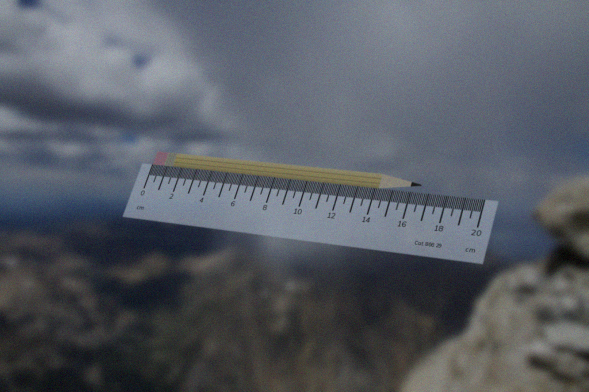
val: 16.5 cm
